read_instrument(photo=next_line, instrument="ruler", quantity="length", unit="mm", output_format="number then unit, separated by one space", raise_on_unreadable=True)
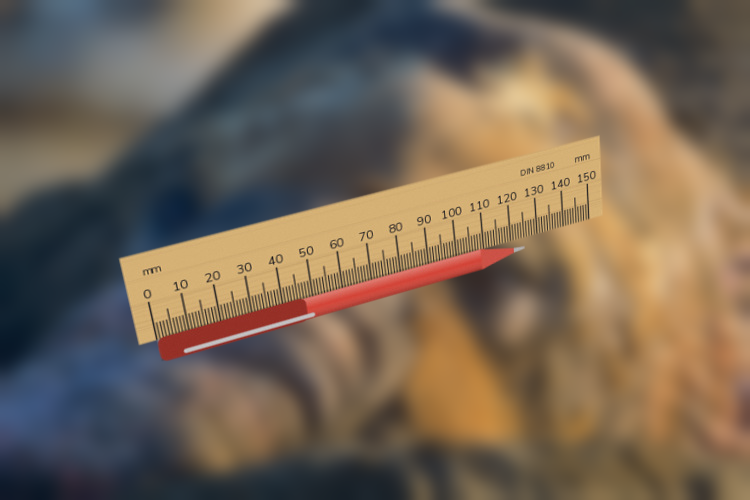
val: 125 mm
